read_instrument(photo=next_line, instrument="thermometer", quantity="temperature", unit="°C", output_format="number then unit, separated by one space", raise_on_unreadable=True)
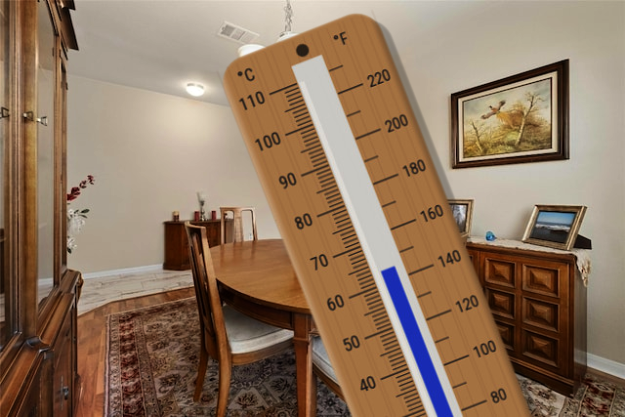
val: 63 °C
